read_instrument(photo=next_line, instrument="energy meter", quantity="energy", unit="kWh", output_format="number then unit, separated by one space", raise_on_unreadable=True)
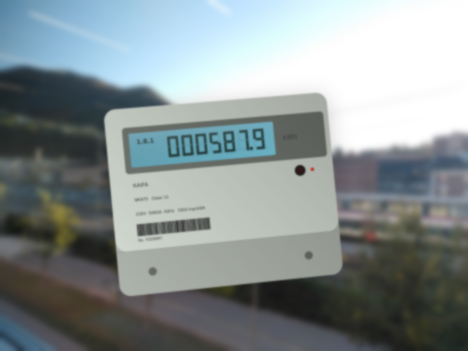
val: 587.9 kWh
